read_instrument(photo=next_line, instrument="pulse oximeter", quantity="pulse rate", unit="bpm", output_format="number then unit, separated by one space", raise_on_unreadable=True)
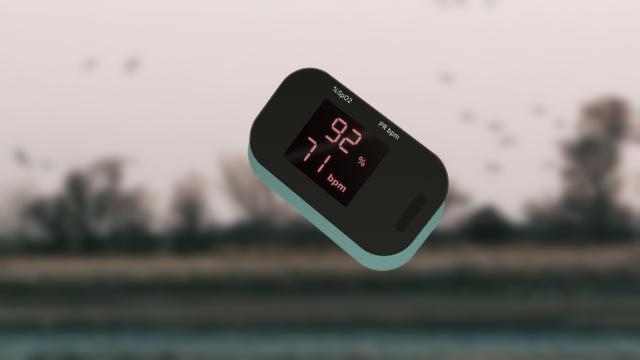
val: 71 bpm
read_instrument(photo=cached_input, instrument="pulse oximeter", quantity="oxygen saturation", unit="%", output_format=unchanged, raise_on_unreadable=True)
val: 92 %
